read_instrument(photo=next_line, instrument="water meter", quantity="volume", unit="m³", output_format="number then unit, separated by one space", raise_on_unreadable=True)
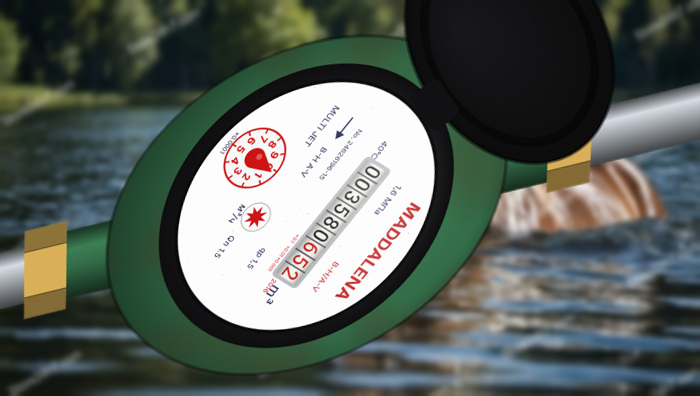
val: 3580.6520 m³
